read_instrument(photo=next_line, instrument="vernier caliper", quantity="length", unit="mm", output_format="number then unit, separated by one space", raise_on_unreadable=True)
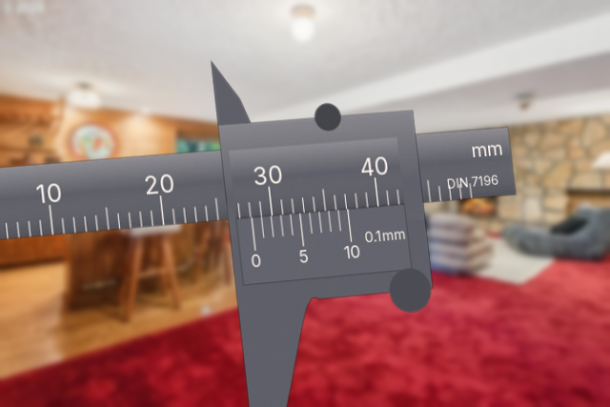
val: 28.1 mm
